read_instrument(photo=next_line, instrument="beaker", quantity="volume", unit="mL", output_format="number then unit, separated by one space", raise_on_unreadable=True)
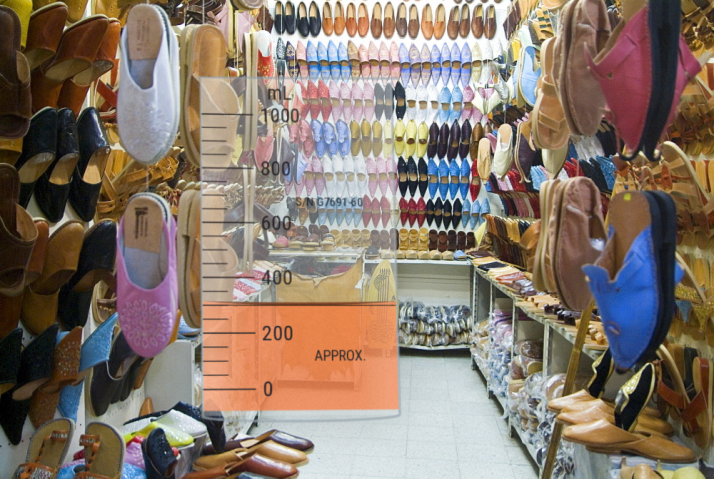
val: 300 mL
